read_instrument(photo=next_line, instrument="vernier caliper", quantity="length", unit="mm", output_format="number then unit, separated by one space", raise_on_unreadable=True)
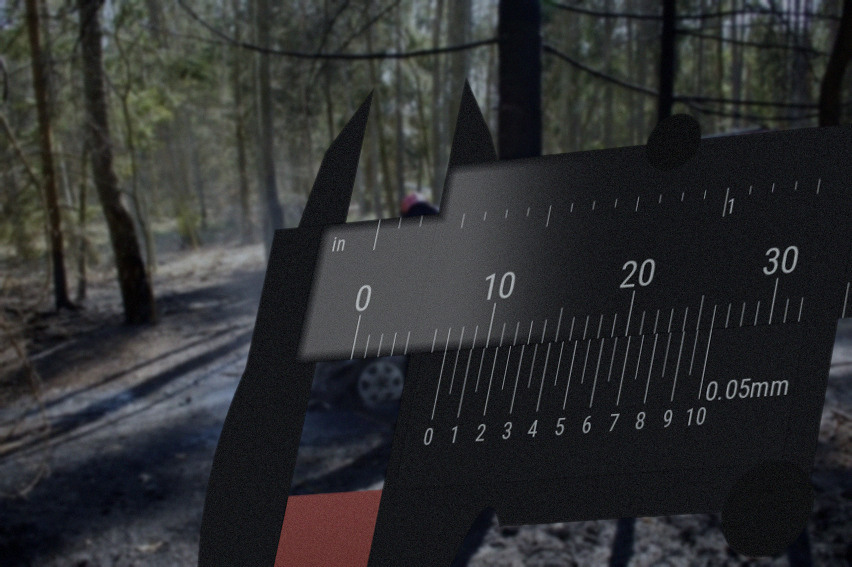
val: 7.0 mm
